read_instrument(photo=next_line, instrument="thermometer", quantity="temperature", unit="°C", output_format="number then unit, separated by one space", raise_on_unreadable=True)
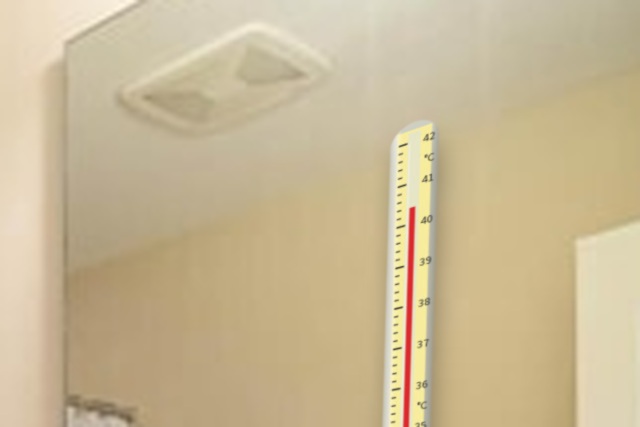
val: 40.4 °C
